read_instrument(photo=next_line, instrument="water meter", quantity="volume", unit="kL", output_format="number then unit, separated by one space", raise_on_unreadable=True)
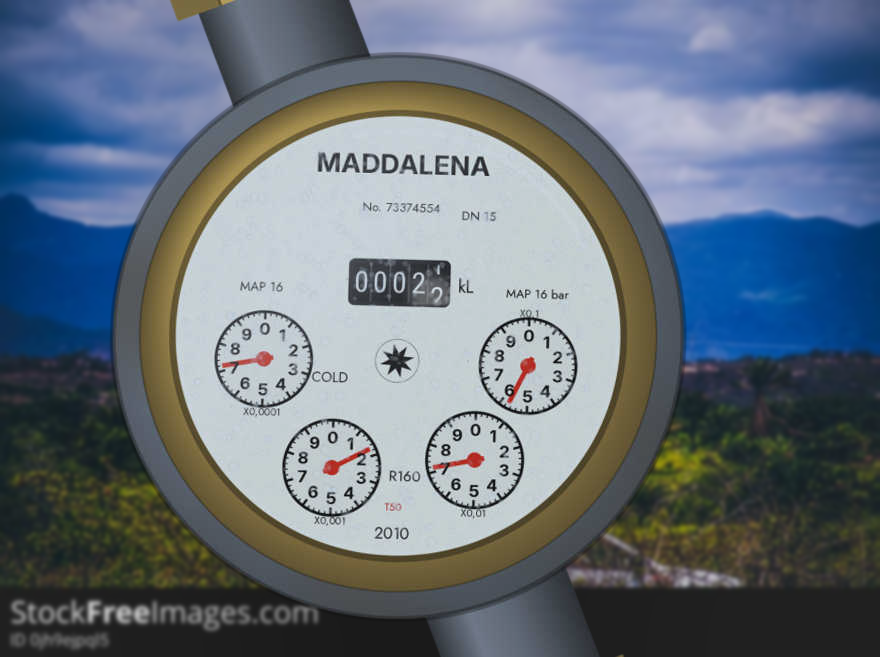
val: 21.5717 kL
